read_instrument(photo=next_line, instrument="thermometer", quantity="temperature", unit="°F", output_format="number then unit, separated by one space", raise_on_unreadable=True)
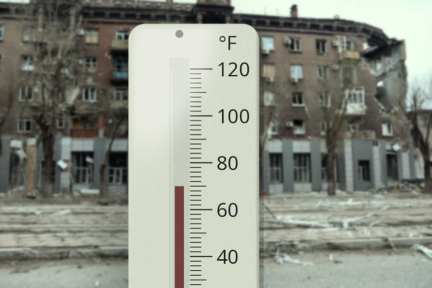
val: 70 °F
